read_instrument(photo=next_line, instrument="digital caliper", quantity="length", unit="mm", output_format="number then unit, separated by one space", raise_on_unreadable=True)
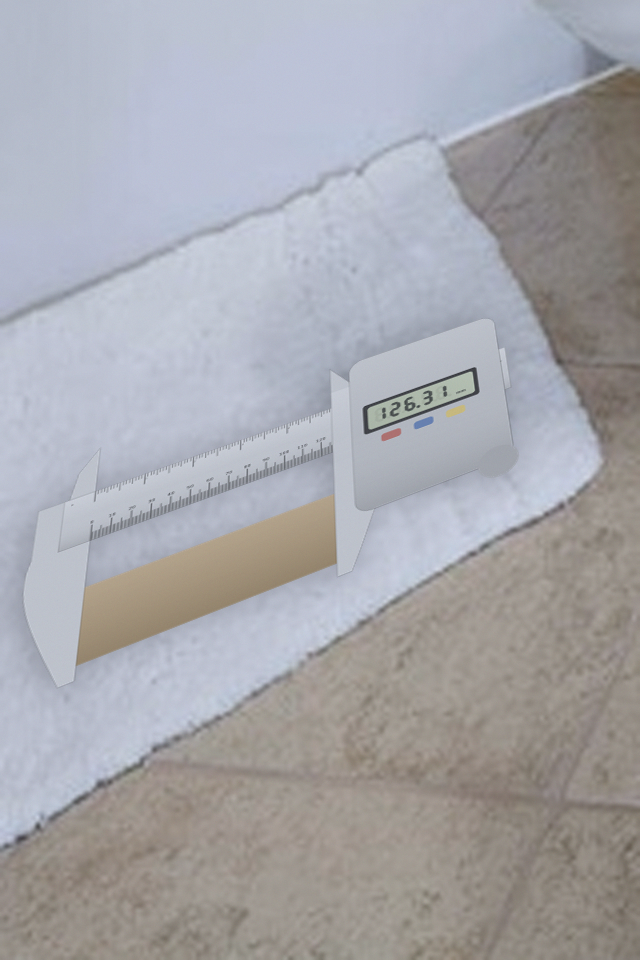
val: 126.31 mm
